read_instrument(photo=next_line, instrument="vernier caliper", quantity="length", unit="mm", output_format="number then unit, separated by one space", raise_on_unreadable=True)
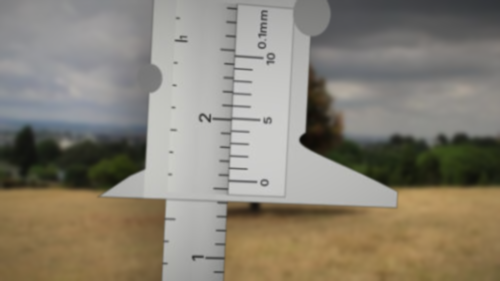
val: 15.6 mm
